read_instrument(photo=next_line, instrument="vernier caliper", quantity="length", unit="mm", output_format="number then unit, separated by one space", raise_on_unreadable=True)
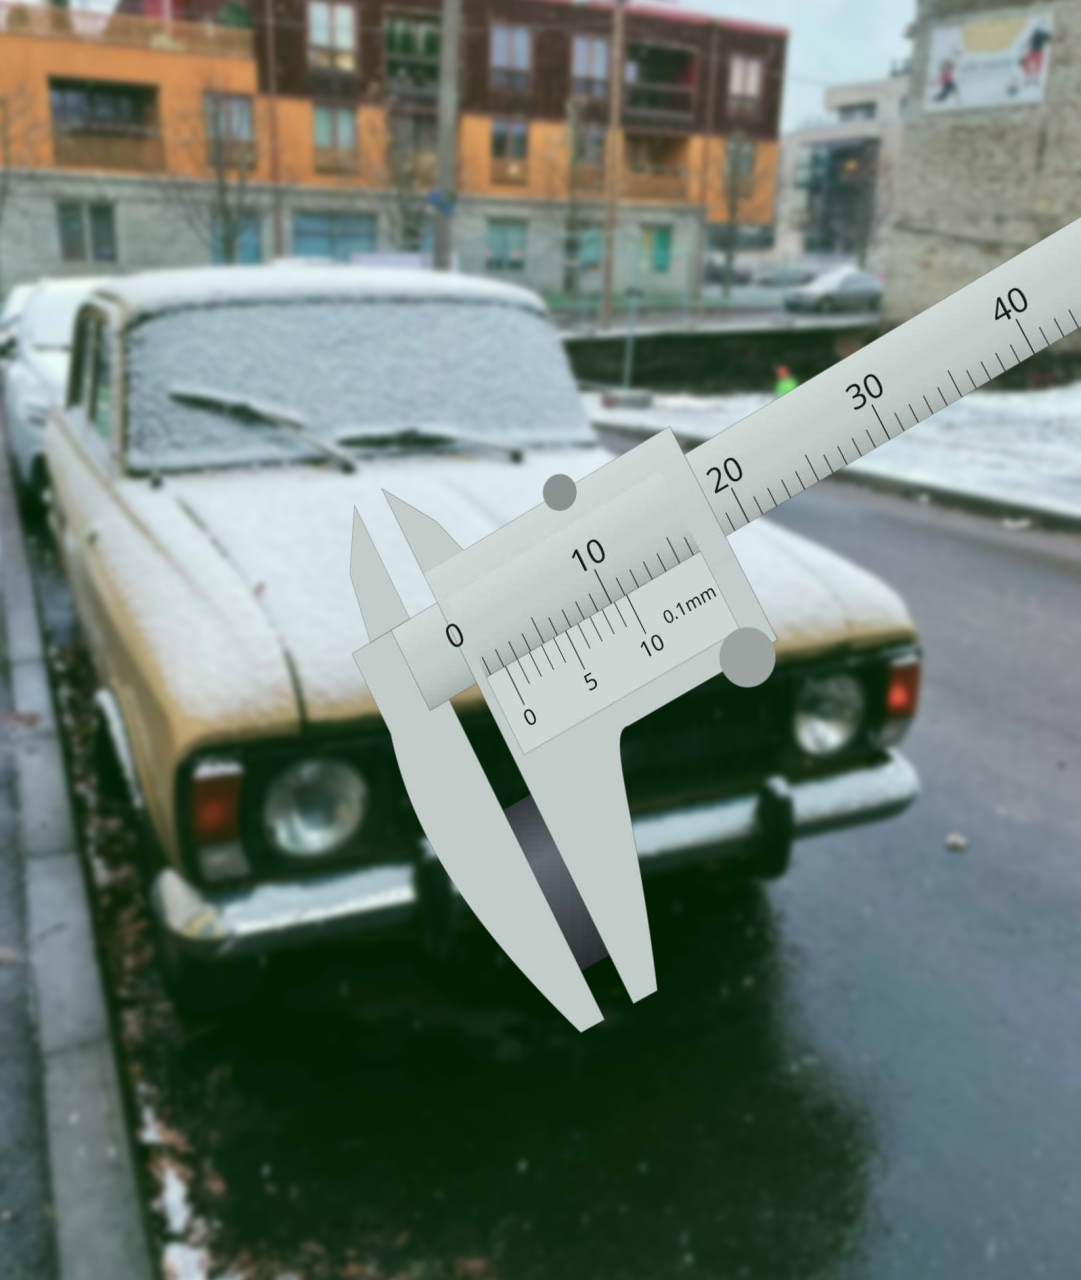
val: 2.1 mm
